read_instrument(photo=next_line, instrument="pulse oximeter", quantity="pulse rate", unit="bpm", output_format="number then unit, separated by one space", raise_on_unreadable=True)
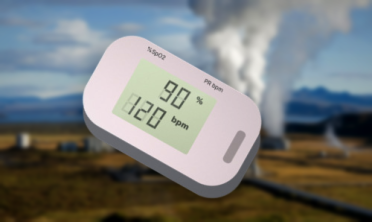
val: 120 bpm
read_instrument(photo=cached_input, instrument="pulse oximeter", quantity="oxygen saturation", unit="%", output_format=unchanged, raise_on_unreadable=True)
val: 90 %
